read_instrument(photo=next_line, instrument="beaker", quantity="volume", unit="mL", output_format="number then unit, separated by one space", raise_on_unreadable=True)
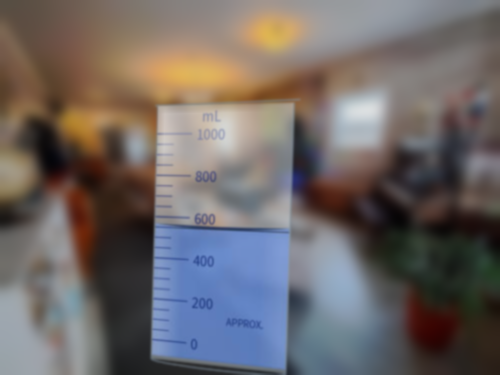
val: 550 mL
